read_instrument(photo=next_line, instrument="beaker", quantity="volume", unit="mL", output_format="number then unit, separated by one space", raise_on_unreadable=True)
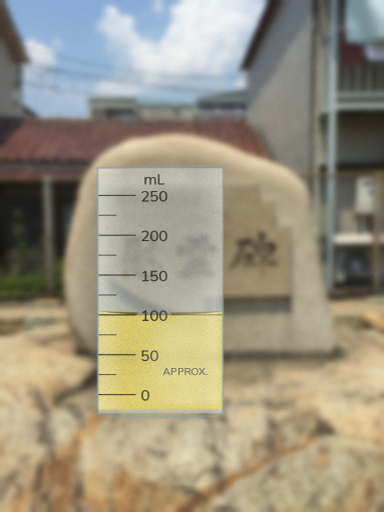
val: 100 mL
